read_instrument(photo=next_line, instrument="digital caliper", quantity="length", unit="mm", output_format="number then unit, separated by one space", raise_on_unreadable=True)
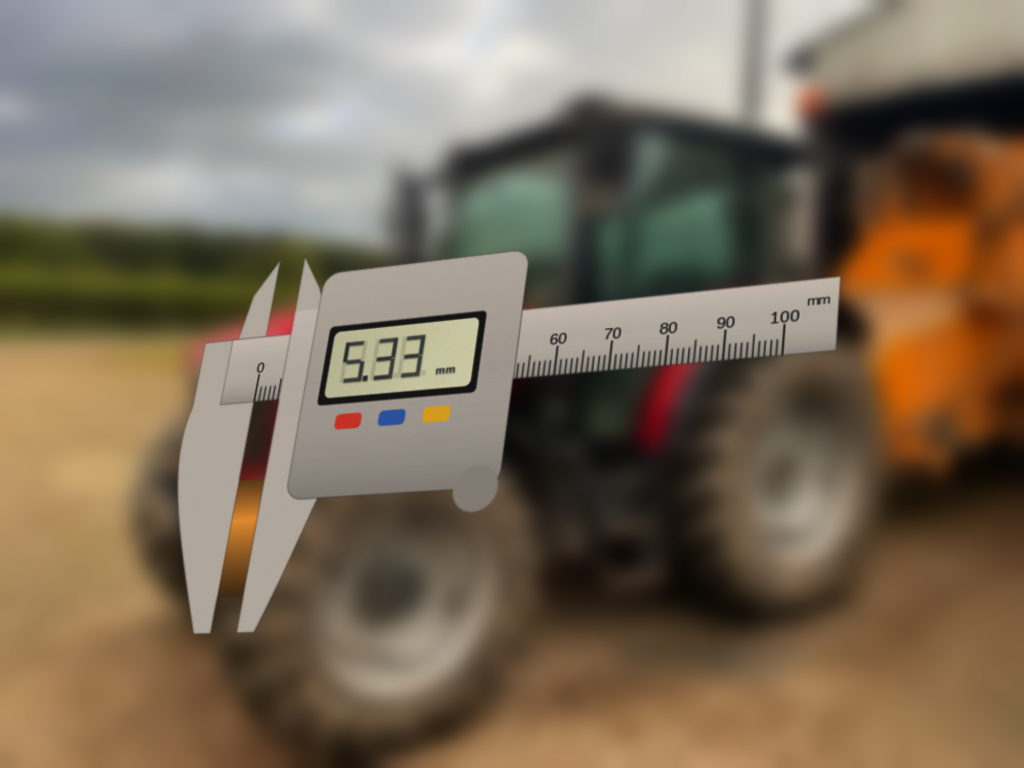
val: 5.33 mm
